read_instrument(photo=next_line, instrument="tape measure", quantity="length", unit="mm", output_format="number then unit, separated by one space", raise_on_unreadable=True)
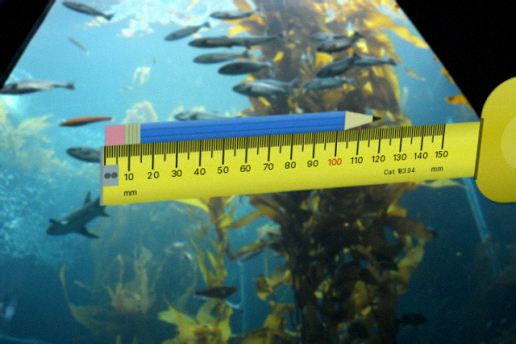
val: 120 mm
